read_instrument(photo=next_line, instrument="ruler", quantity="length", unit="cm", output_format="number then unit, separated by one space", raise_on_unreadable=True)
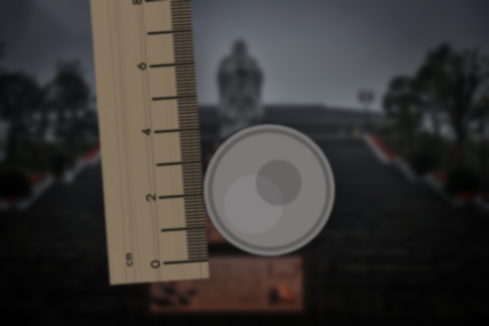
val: 4 cm
